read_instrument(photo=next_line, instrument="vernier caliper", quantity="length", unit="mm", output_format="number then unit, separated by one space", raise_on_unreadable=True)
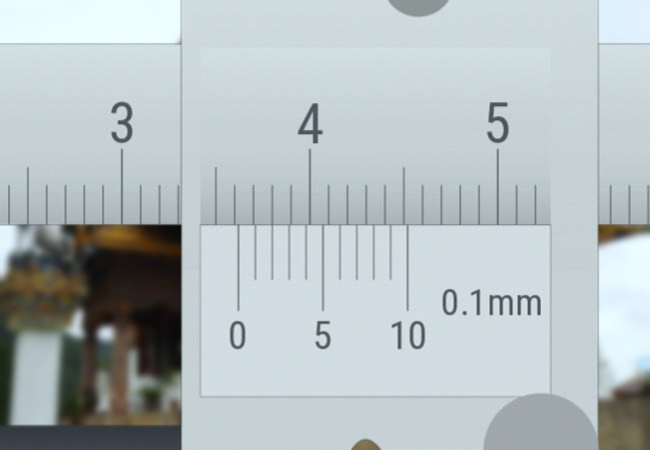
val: 36.2 mm
